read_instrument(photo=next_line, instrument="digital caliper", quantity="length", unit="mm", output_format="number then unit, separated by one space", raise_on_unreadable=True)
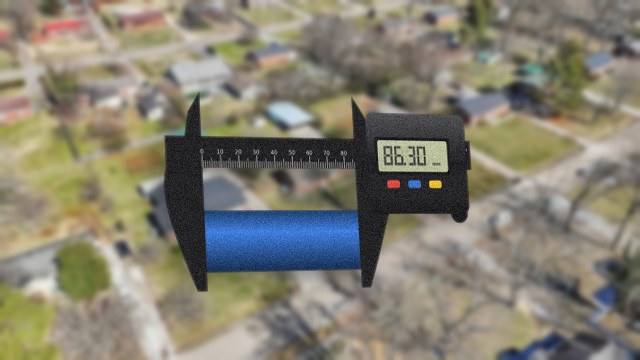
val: 86.30 mm
